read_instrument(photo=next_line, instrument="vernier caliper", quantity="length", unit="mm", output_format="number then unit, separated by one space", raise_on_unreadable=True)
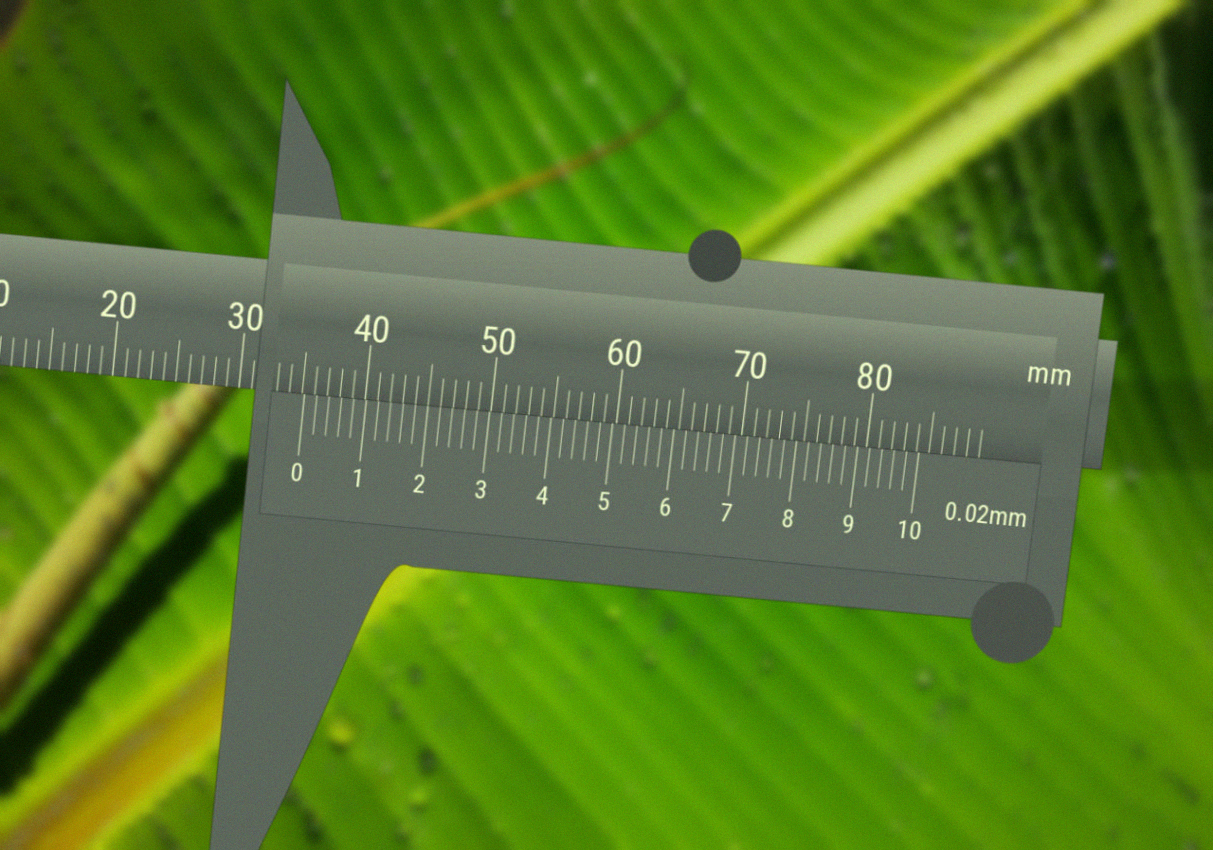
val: 35.2 mm
